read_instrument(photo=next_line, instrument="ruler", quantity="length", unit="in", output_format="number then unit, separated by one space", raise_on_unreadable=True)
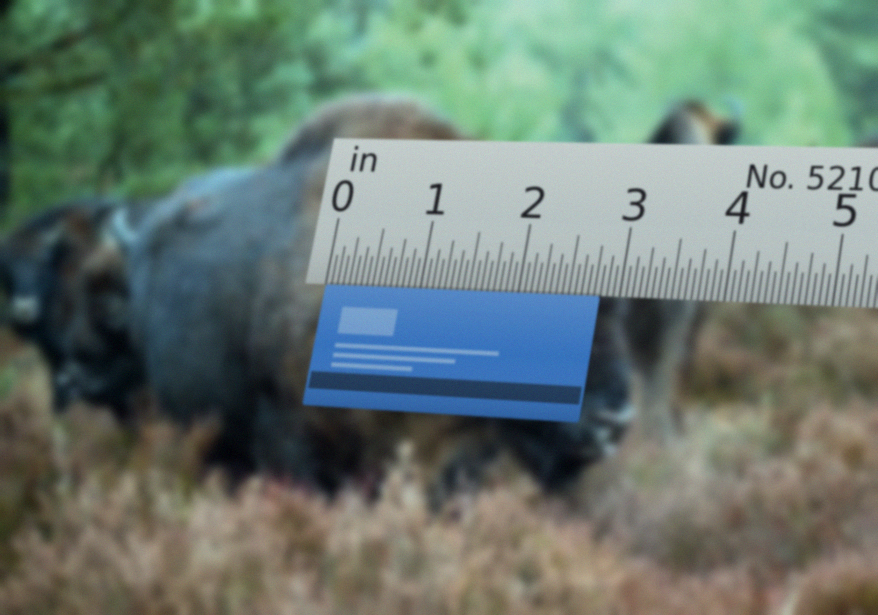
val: 2.8125 in
